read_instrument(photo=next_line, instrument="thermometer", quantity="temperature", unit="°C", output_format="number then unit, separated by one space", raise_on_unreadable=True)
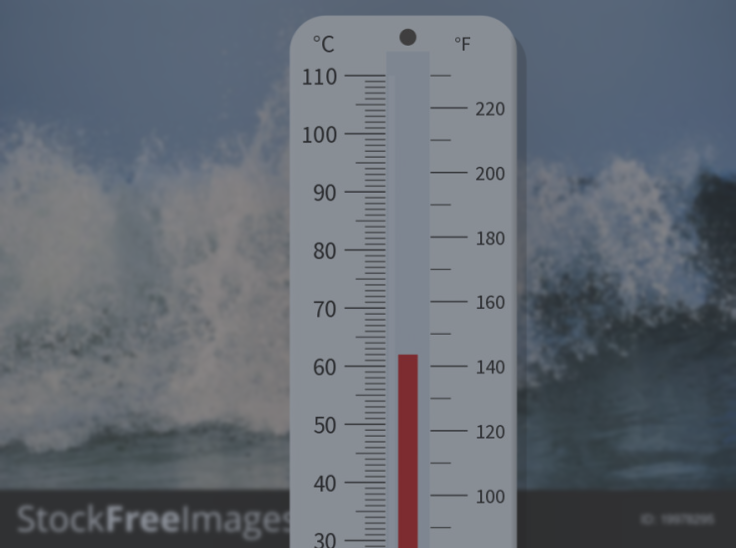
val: 62 °C
